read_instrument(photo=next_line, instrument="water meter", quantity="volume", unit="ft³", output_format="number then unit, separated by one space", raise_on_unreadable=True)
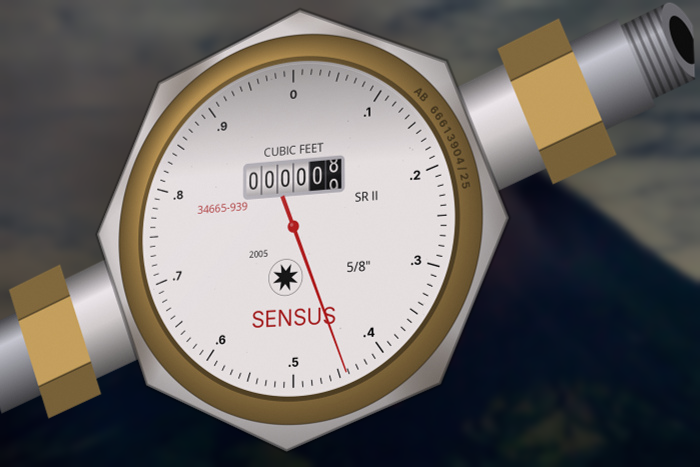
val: 8.44 ft³
